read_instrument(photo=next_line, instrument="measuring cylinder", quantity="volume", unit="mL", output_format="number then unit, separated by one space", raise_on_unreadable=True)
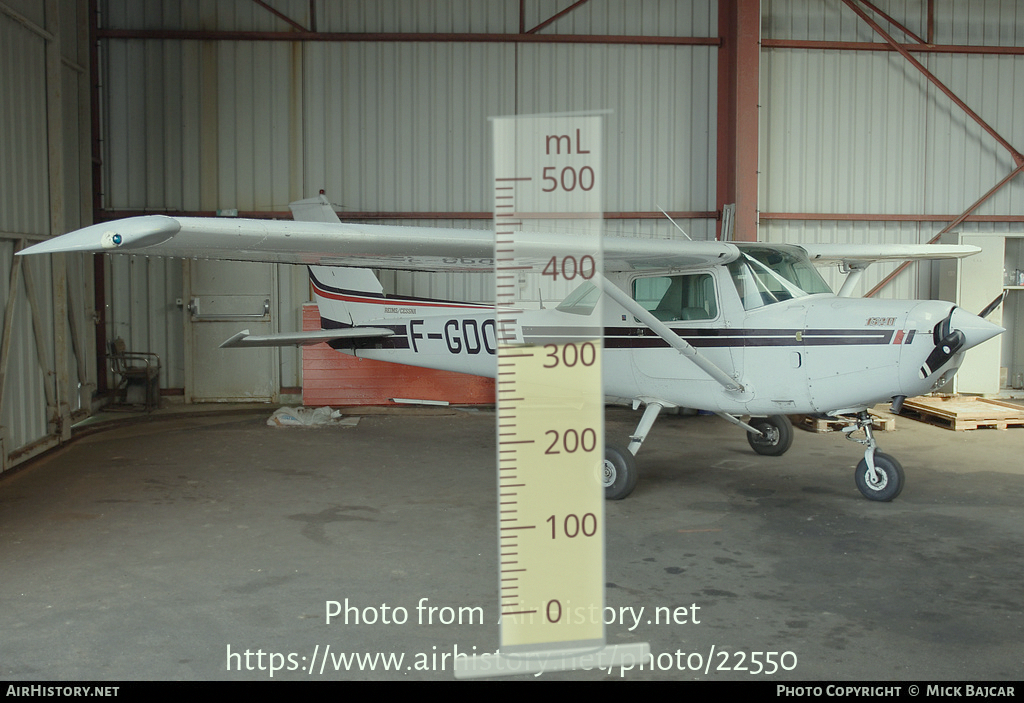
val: 310 mL
